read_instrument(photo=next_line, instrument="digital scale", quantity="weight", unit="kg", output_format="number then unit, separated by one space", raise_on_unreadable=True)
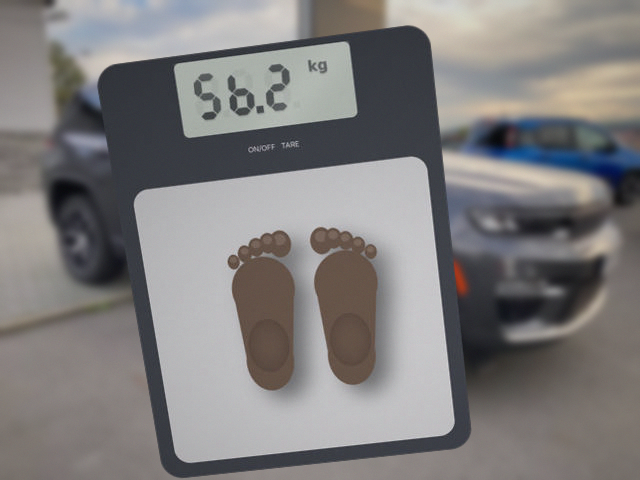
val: 56.2 kg
